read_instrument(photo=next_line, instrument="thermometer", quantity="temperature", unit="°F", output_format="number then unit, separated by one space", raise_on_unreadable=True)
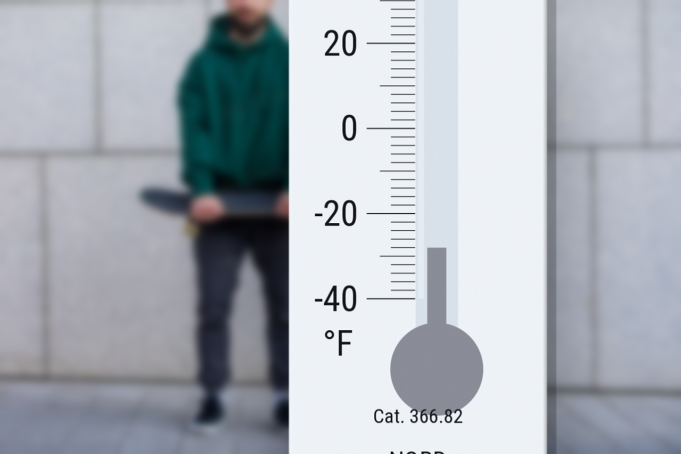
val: -28 °F
